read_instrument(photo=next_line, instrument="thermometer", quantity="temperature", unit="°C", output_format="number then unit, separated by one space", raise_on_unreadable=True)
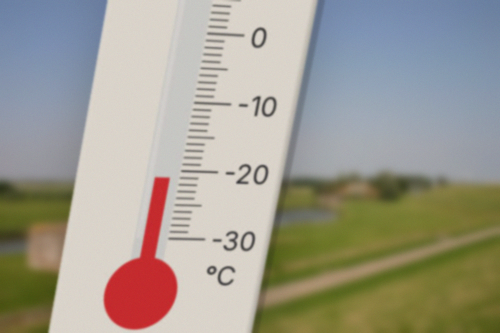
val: -21 °C
